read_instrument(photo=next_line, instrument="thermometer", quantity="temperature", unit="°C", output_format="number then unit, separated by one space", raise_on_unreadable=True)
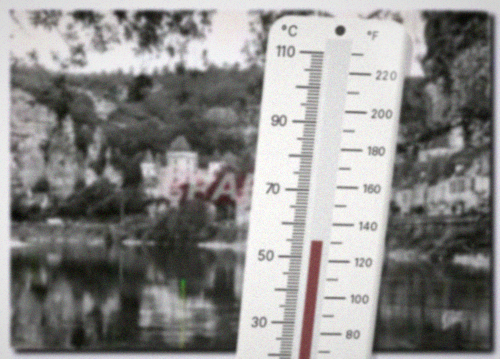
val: 55 °C
